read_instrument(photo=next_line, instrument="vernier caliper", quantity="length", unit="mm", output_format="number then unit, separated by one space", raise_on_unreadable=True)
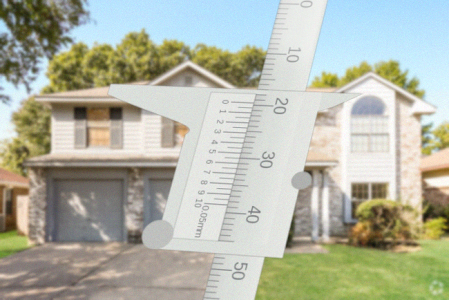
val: 19.6 mm
